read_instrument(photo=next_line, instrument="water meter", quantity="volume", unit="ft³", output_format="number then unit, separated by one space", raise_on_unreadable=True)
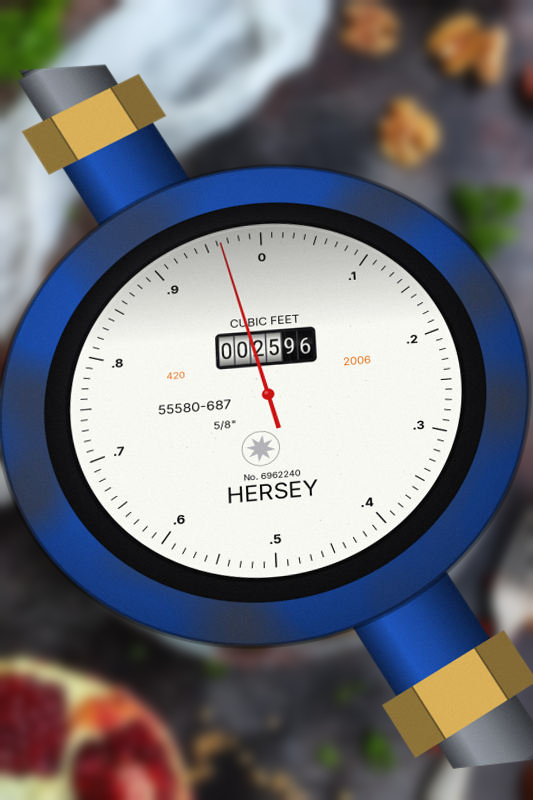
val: 2595.96 ft³
